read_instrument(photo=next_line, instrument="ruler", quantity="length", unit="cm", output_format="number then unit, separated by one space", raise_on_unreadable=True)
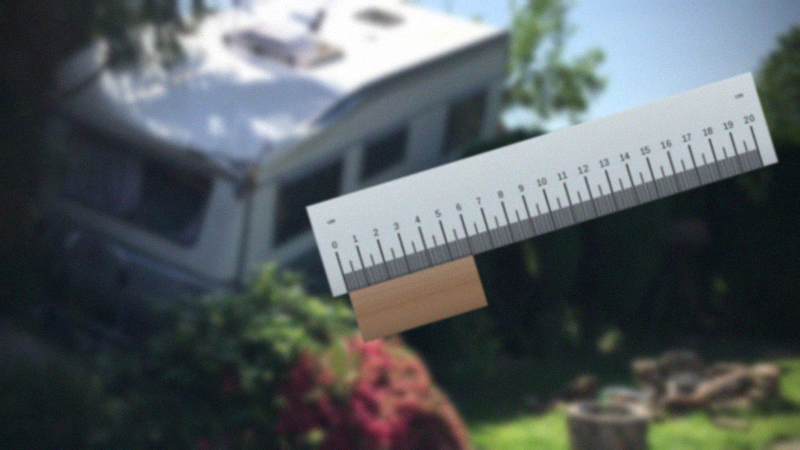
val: 6 cm
